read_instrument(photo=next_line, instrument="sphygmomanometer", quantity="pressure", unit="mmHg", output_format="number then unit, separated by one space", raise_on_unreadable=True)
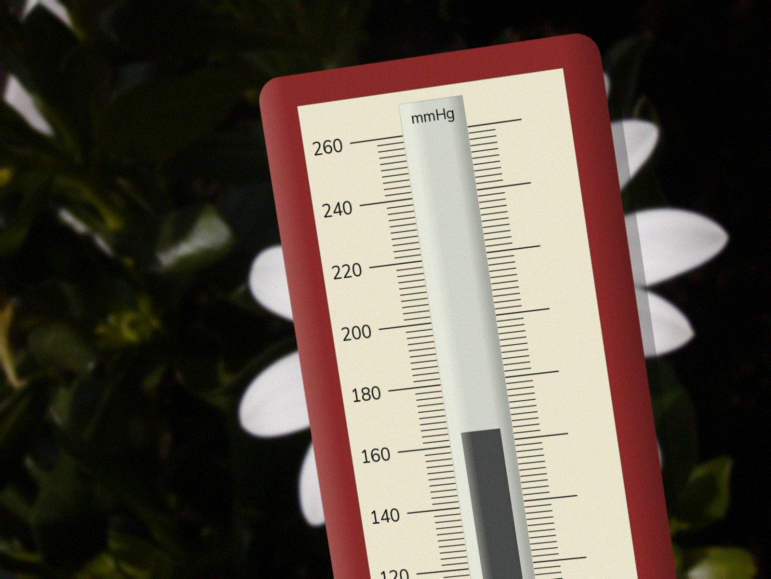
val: 164 mmHg
